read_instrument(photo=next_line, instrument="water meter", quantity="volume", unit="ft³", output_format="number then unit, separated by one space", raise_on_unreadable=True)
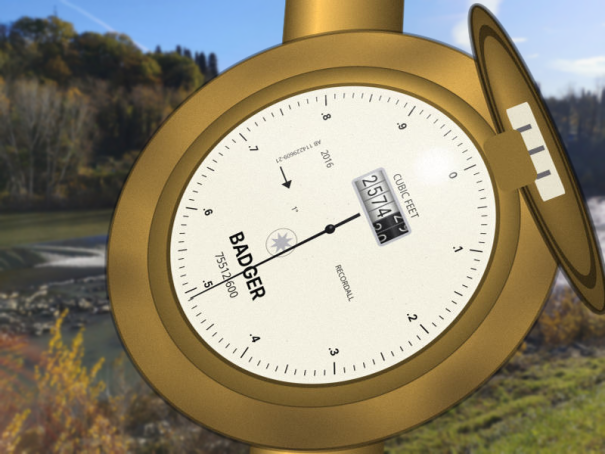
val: 257429.49 ft³
